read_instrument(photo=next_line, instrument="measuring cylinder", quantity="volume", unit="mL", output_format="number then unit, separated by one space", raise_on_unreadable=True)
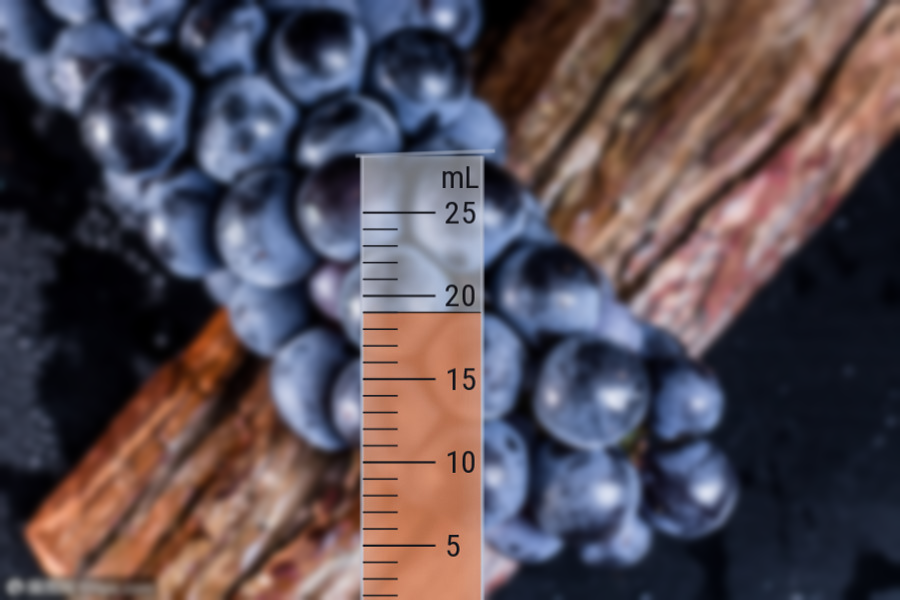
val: 19 mL
